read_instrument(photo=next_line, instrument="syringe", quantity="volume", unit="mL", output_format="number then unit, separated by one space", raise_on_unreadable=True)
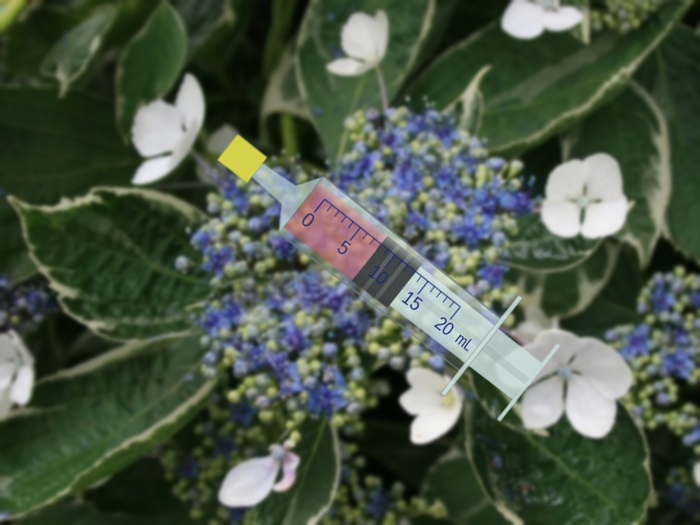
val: 8 mL
